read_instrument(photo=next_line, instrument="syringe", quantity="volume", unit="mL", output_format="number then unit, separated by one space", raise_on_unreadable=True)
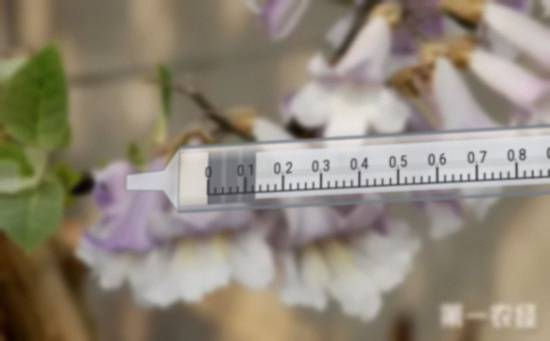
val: 0 mL
